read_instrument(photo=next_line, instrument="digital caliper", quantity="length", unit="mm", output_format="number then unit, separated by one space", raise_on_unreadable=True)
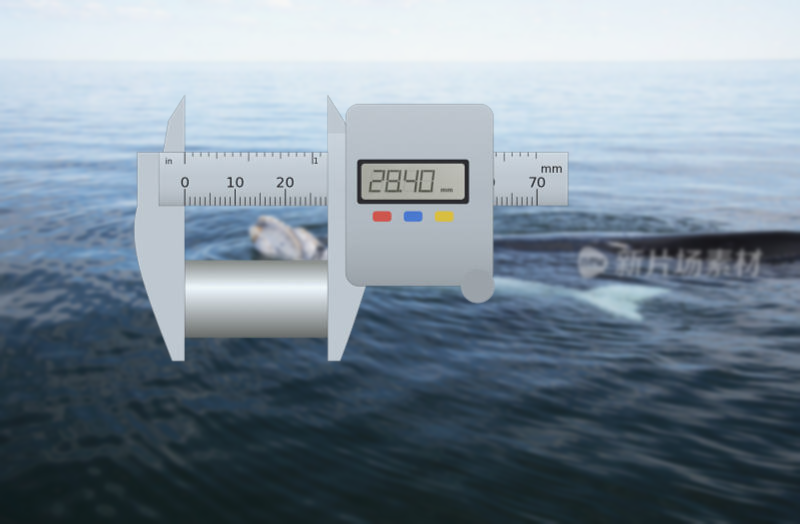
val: 28.40 mm
